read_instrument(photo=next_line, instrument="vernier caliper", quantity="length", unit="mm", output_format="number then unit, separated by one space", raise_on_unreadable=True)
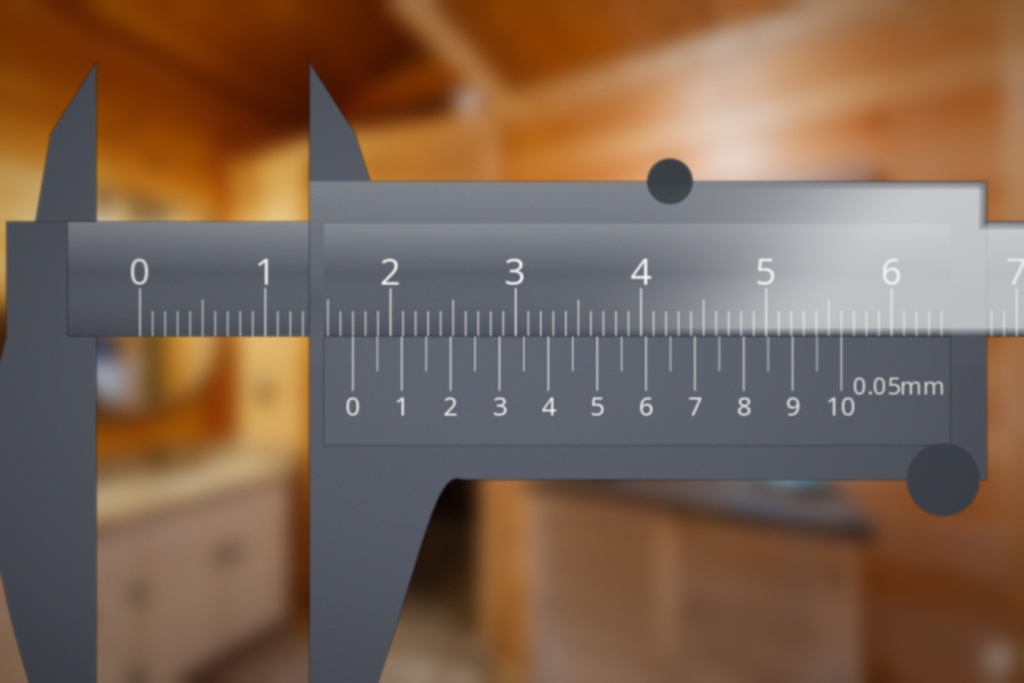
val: 17.0 mm
